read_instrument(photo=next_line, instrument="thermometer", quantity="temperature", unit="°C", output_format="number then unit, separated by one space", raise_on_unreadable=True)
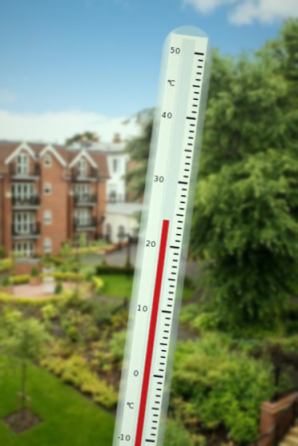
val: 24 °C
